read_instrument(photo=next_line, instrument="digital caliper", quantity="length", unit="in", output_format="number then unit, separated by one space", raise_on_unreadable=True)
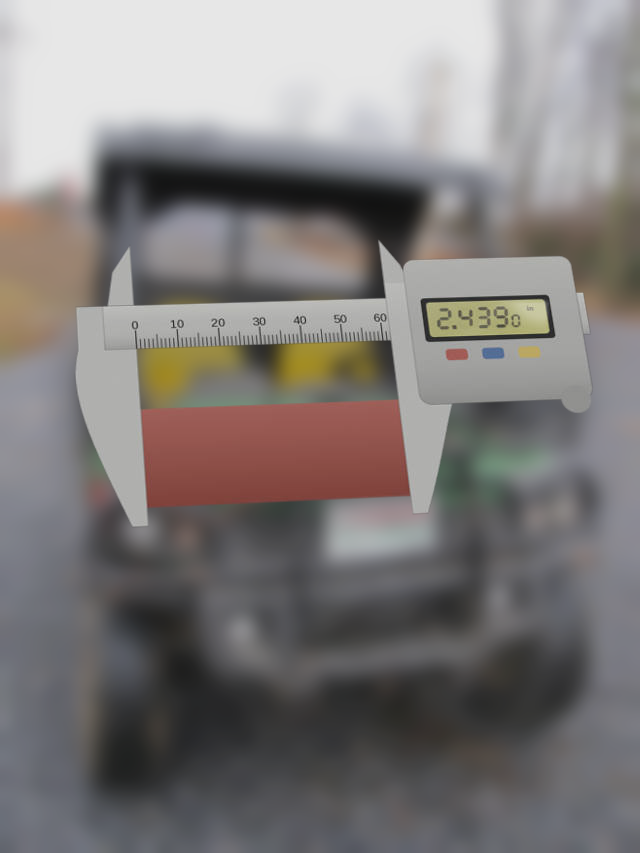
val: 2.4390 in
